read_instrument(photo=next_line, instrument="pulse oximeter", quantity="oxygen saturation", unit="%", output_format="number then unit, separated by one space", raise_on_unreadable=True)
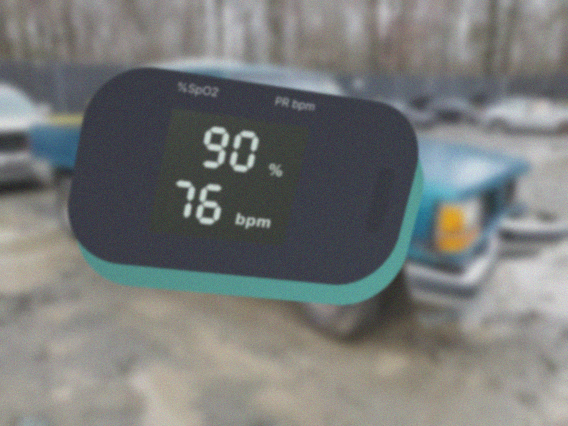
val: 90 %
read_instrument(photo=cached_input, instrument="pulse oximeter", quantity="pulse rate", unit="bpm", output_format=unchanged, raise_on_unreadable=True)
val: 76 bpm
